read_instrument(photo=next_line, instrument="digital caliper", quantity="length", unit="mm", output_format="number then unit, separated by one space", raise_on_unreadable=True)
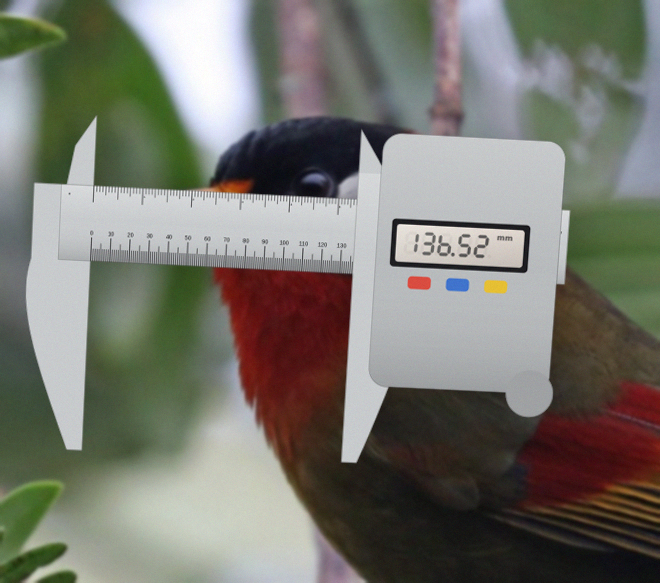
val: 136.52 mm
